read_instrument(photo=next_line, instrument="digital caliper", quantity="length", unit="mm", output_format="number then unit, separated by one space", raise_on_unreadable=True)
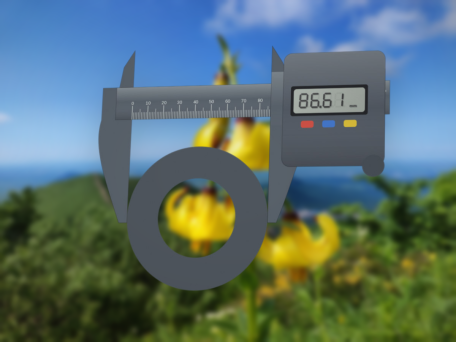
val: 86.61 mm
